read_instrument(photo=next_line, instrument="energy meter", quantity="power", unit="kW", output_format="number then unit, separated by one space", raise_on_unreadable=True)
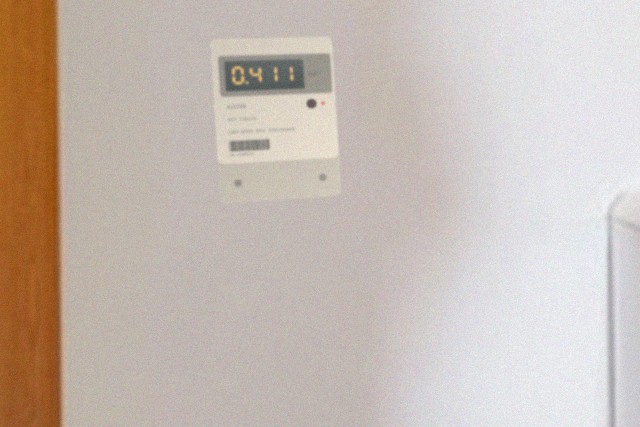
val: 0.411 kW
